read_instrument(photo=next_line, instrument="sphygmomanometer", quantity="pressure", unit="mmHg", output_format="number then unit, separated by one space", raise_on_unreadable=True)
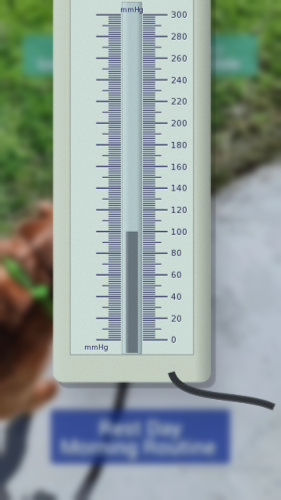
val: 100 mmHg
